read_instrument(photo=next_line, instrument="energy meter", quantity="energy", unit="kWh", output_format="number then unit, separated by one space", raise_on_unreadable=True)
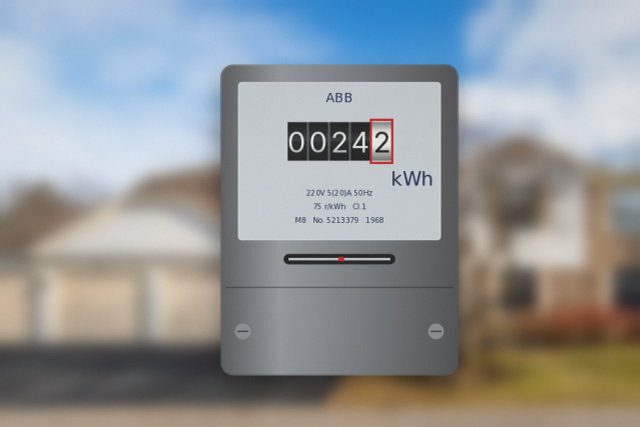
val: 24.2 kWh
